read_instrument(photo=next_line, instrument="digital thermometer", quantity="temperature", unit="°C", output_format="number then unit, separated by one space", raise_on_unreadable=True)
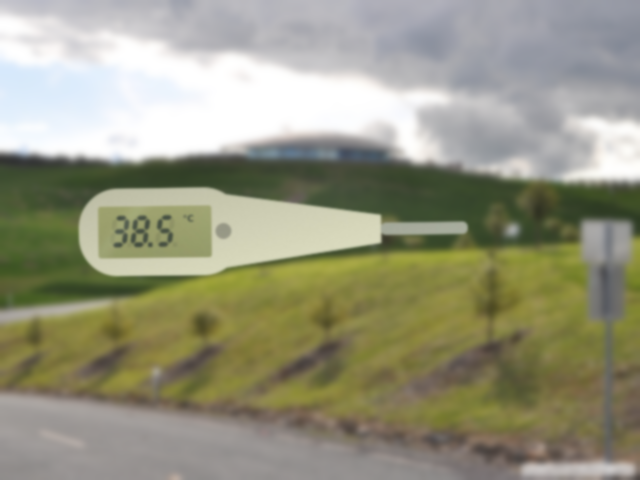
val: 38.5 °C
